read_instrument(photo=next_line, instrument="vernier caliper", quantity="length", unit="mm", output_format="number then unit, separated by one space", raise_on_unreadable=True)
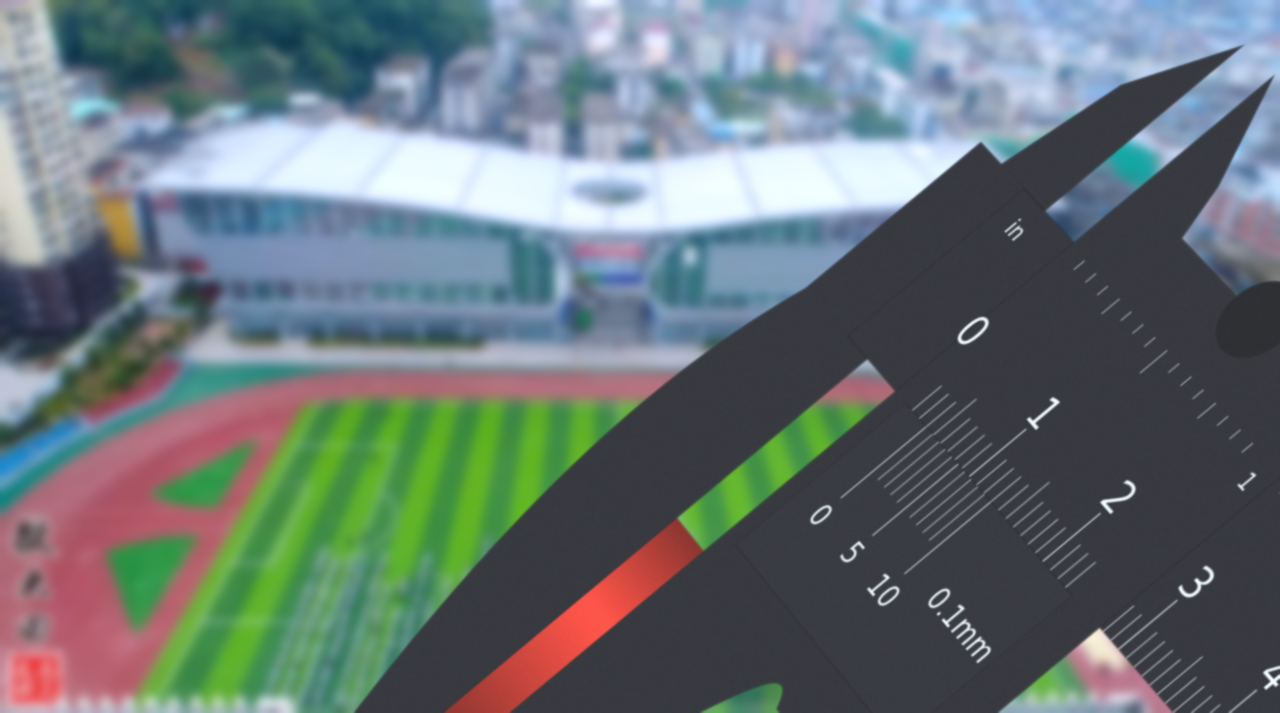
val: 4.0 mm
